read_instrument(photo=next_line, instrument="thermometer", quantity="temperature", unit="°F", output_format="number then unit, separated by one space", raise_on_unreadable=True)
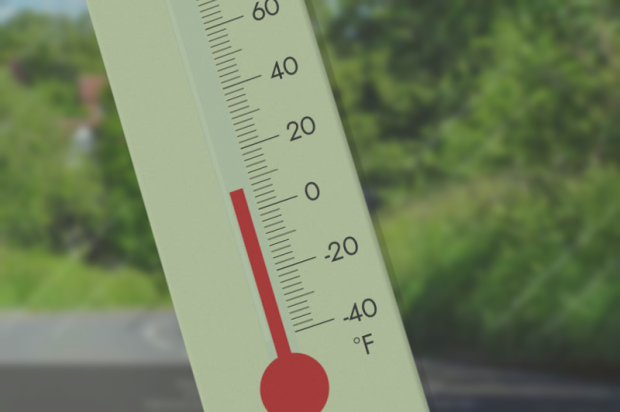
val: 8 °F
